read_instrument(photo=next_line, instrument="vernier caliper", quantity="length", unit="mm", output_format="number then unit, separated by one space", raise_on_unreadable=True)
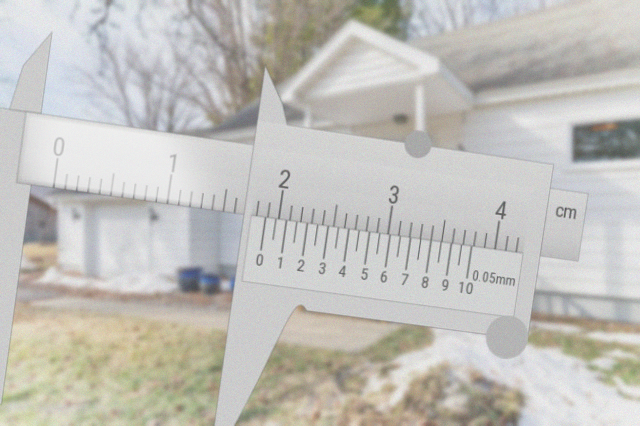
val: 18.8 mm
